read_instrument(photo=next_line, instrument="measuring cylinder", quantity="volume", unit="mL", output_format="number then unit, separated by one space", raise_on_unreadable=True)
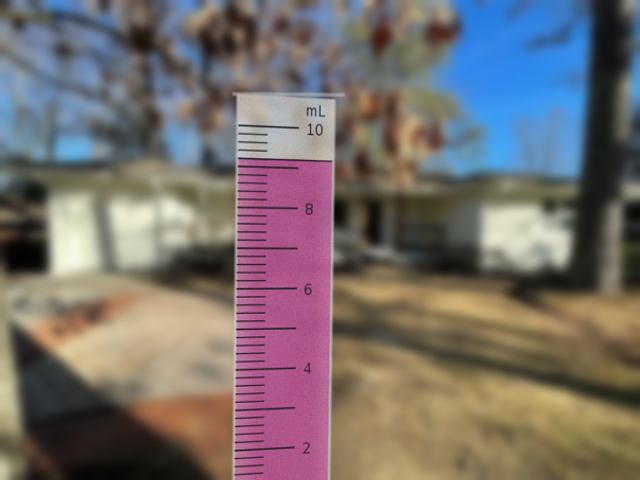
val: 9.2 mL
